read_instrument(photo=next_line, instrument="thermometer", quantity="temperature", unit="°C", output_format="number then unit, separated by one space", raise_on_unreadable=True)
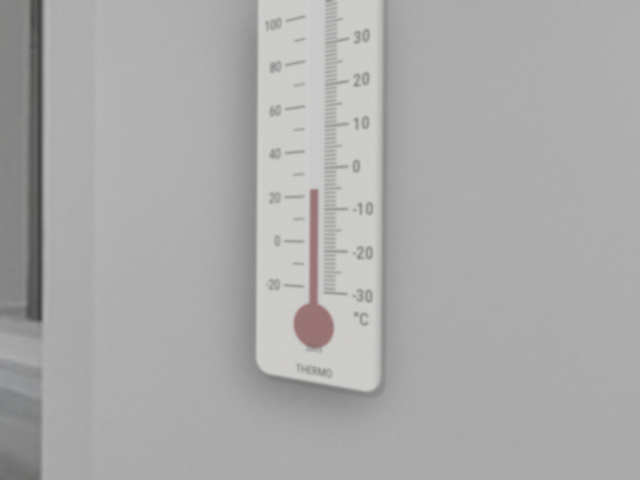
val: -5 °C
